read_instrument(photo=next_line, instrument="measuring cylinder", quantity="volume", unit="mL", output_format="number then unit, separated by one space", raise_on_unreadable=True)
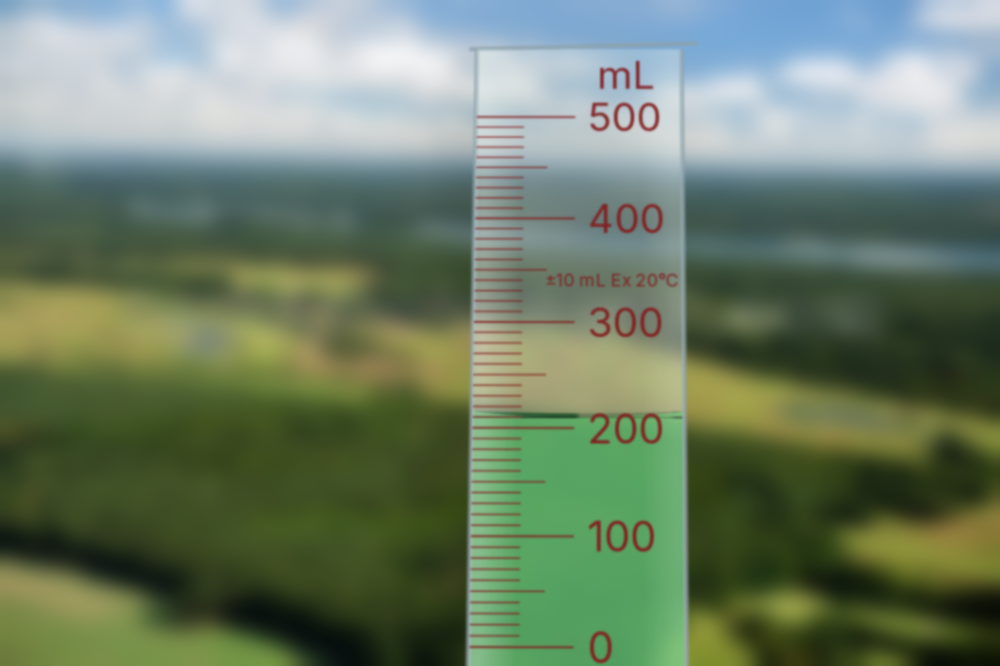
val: 210 mL
